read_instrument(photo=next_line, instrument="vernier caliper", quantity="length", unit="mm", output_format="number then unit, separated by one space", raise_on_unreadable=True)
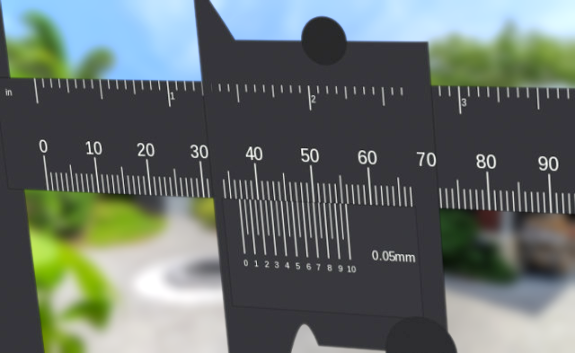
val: 36.6 mm
